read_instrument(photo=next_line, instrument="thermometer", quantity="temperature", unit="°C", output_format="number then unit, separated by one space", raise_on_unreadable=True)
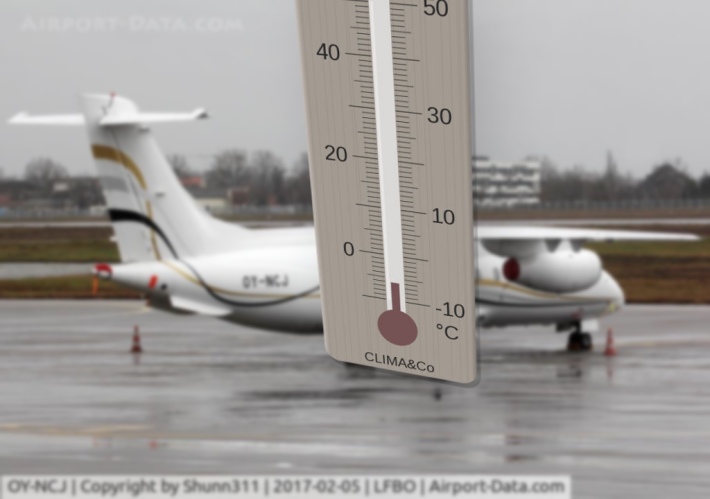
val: -6 °C
